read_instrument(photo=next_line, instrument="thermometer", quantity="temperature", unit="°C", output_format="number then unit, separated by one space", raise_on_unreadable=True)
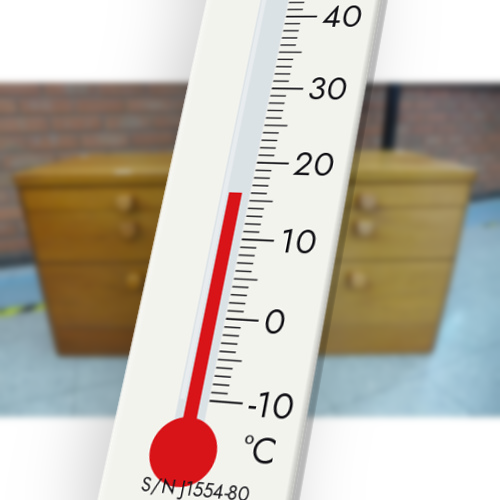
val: 16 °C
